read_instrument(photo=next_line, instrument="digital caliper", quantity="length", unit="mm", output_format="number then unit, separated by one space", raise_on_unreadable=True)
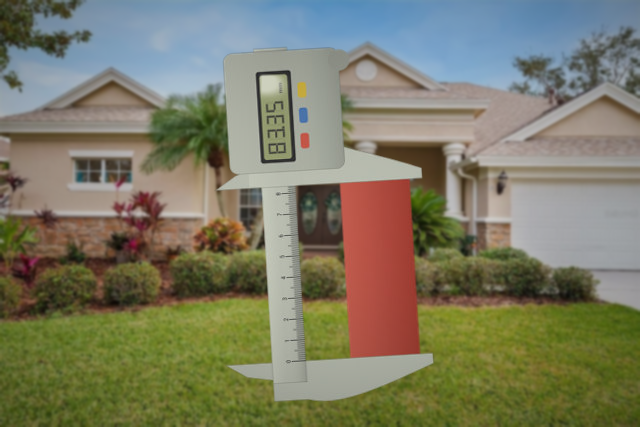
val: 83.35 mm
